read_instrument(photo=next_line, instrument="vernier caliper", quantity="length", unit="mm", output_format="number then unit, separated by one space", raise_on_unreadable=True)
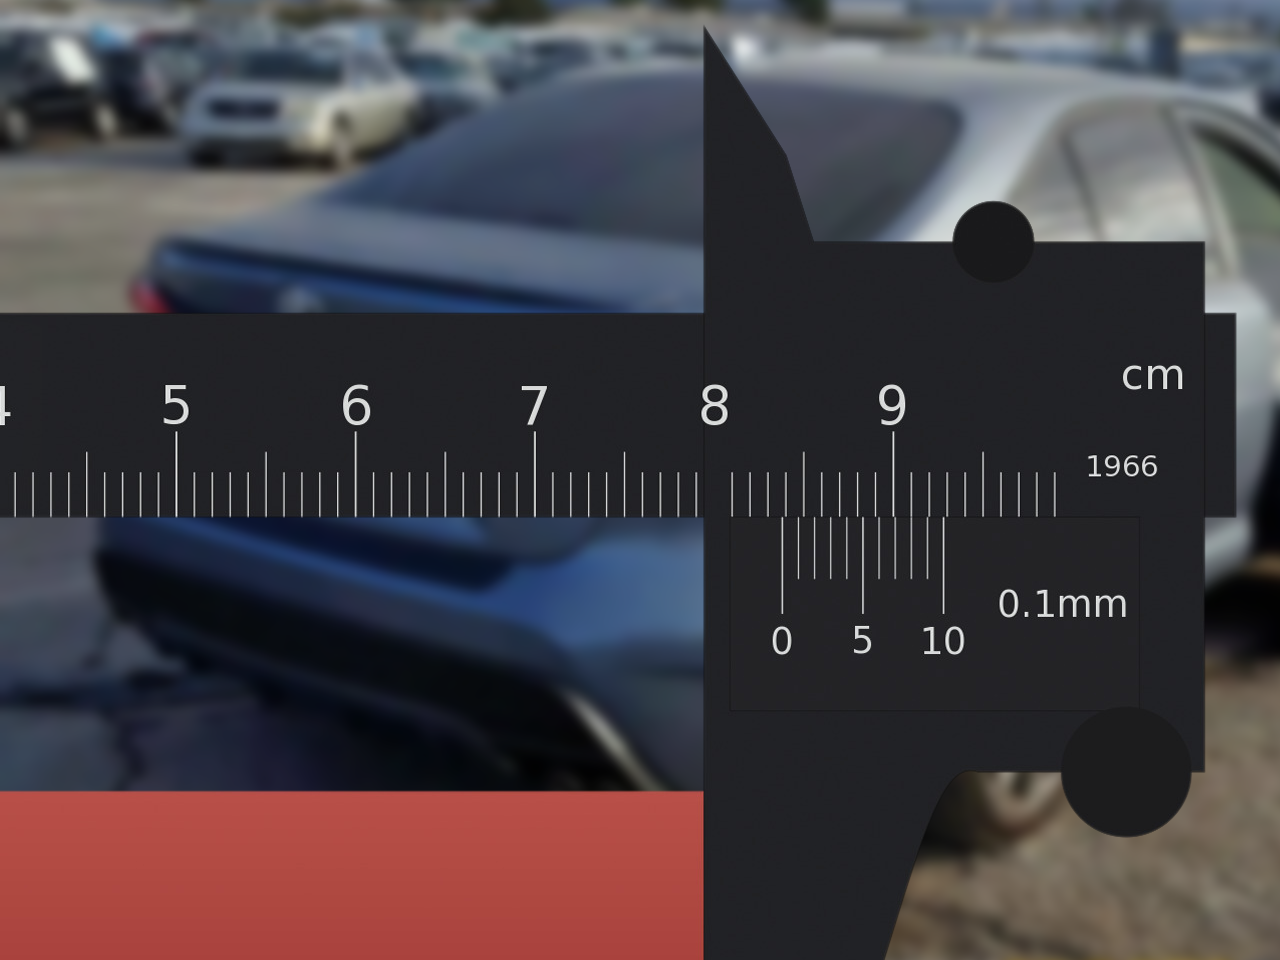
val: 83.8 mm
